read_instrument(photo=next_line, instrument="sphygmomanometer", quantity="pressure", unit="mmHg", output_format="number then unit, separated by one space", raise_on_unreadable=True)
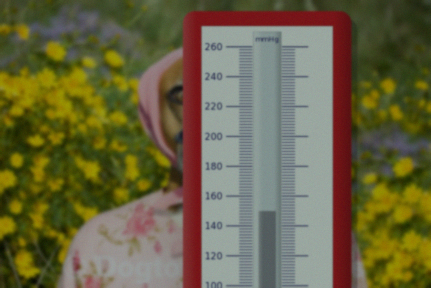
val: 150 mmHg
